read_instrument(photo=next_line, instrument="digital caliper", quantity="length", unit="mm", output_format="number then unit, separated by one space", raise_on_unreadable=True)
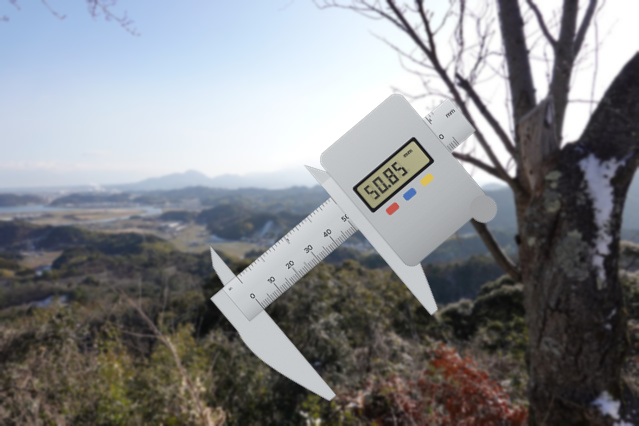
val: 50.85 mm
